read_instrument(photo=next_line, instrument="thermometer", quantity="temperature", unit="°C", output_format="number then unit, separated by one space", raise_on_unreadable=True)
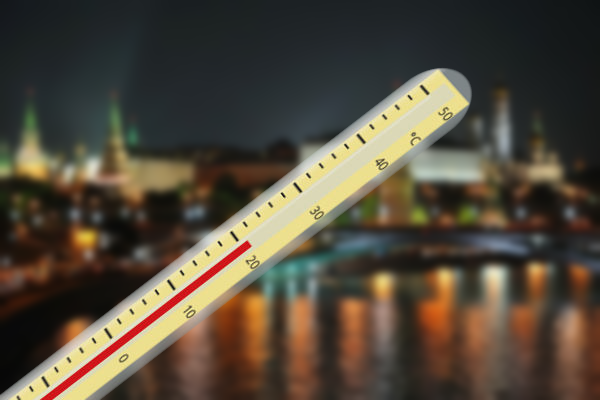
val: 21 °C
